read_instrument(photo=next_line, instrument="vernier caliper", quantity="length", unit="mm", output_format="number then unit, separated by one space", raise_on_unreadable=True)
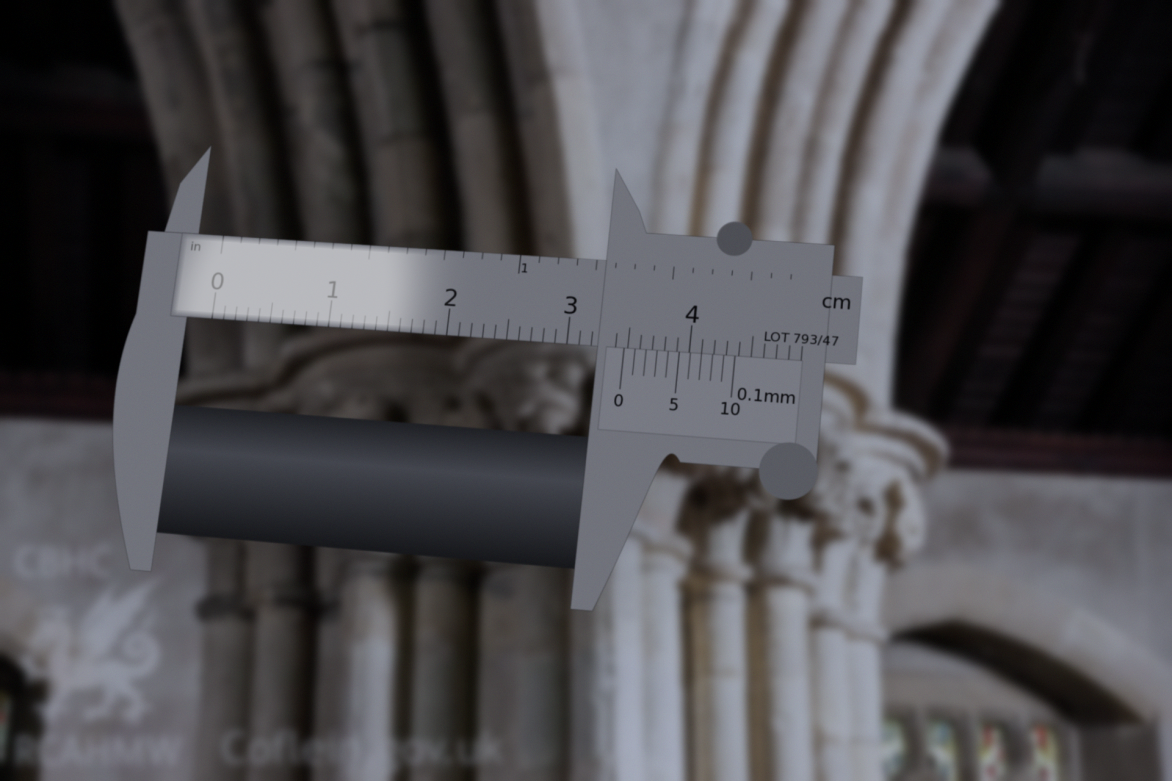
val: 34.7 mm
